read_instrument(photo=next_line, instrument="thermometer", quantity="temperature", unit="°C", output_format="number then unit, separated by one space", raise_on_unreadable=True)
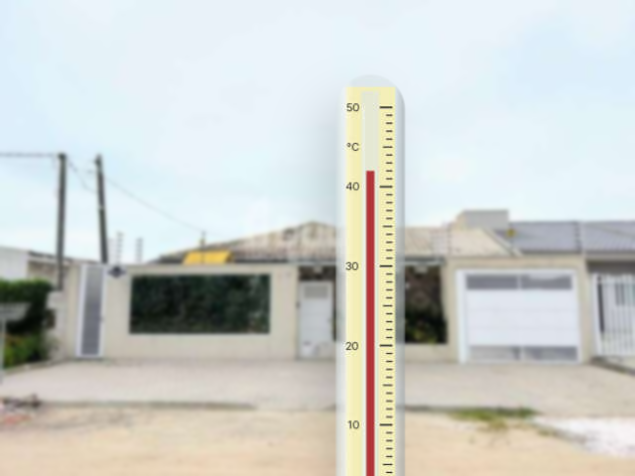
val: 42 °C
